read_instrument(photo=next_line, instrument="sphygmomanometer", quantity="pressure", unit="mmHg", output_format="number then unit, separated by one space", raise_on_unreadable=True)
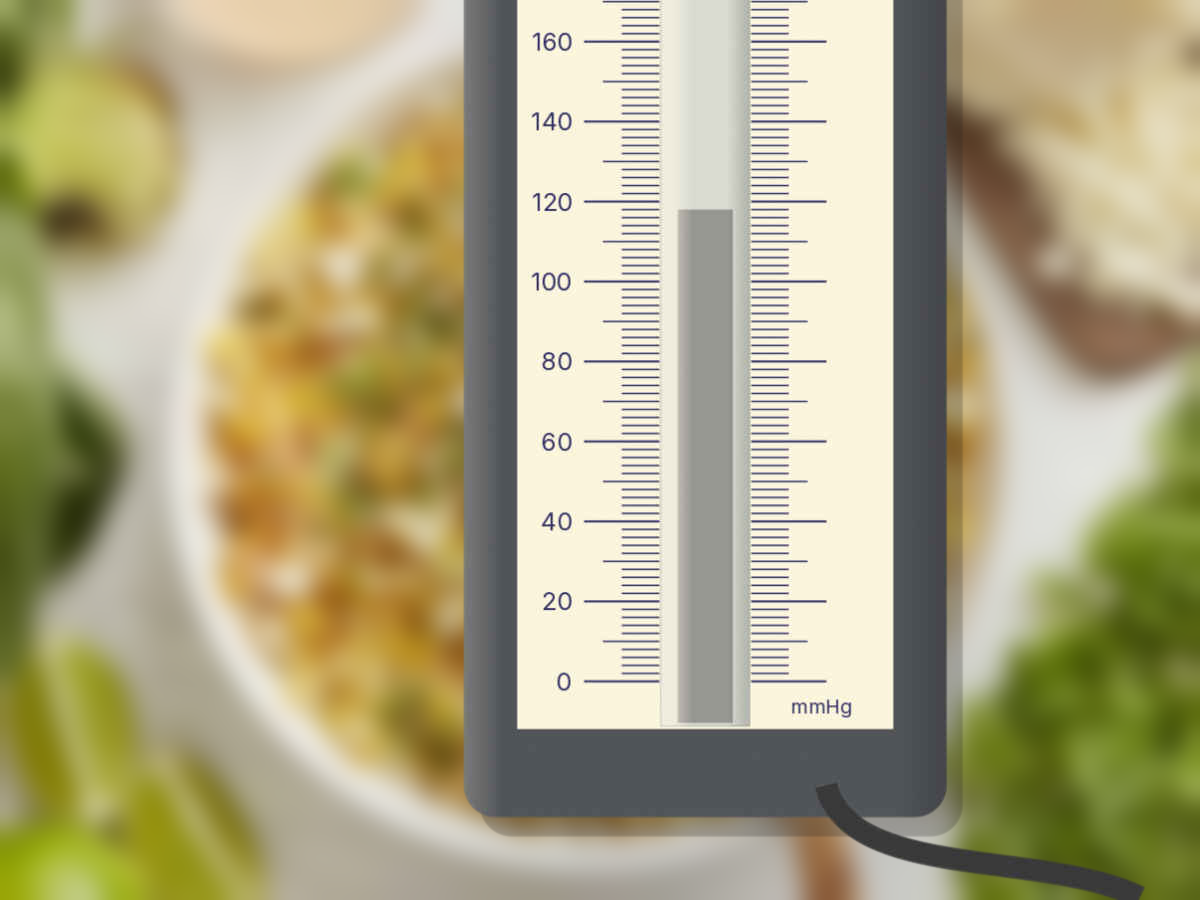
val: 118 mmHg
